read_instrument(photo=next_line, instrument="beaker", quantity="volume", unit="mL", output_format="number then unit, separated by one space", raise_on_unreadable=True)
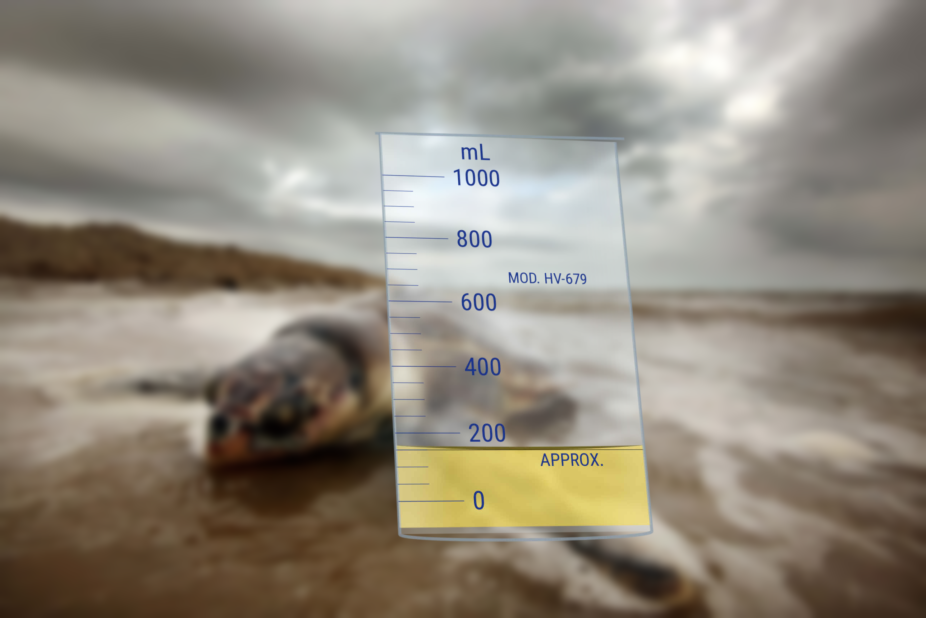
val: 150 mL
